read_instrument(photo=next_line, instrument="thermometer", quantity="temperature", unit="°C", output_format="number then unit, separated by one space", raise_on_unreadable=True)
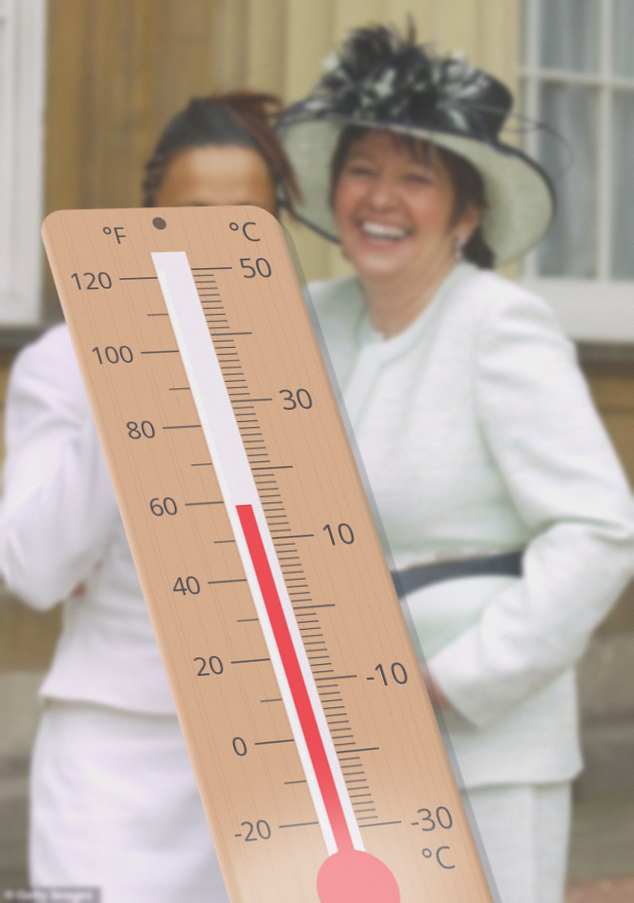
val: 15 °C
